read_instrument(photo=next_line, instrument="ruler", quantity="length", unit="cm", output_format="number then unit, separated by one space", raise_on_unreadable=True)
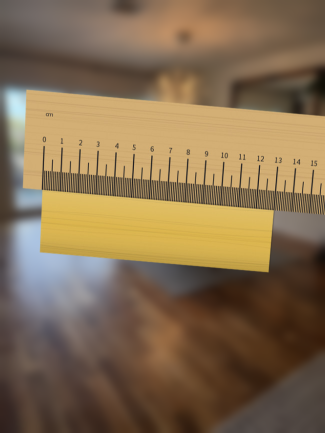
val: 13 cm
